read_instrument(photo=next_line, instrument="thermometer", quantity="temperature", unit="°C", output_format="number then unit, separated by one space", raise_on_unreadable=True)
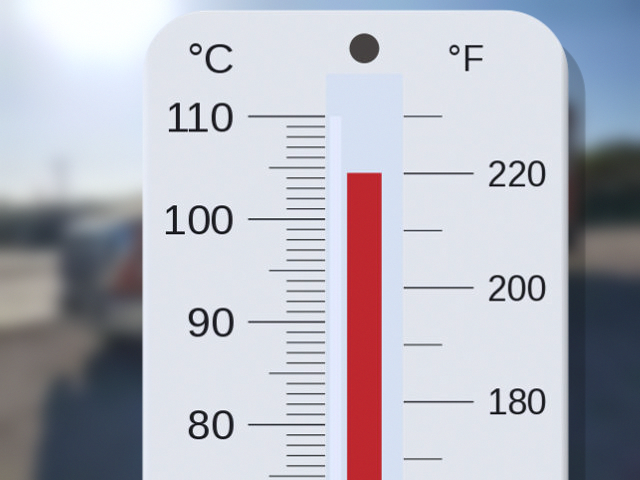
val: 104.5 °C
